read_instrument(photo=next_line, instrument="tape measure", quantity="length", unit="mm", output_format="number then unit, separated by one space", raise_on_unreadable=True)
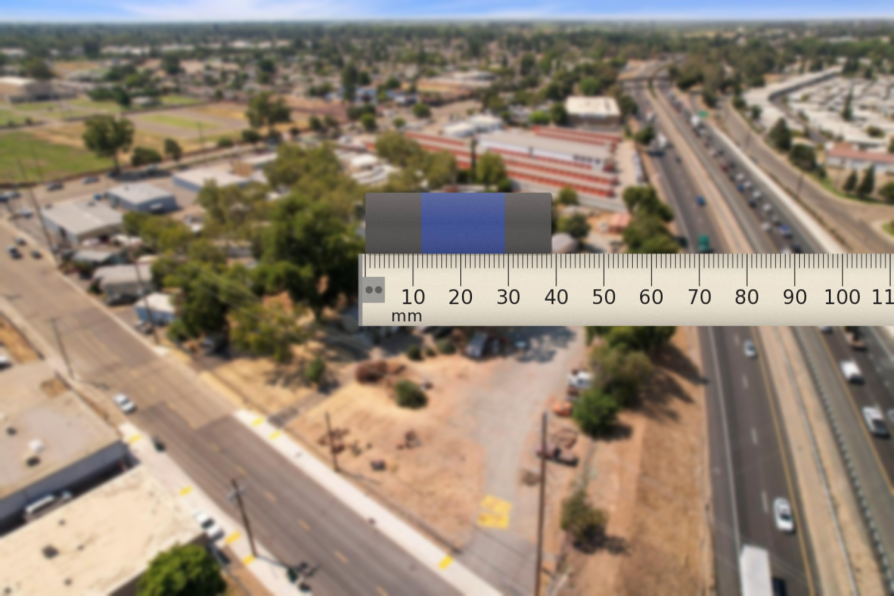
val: 39 mm
